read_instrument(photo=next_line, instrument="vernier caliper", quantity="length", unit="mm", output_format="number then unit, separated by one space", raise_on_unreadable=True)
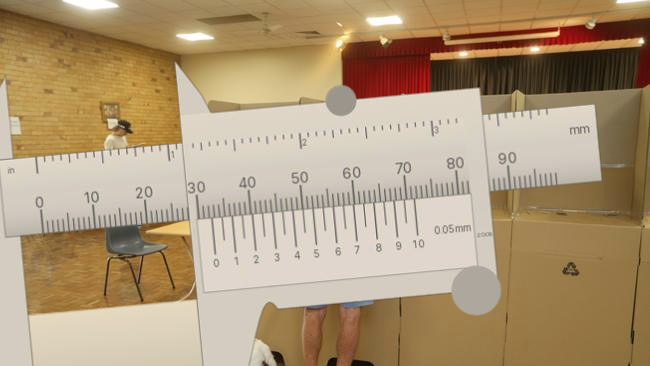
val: 32.5 mm
